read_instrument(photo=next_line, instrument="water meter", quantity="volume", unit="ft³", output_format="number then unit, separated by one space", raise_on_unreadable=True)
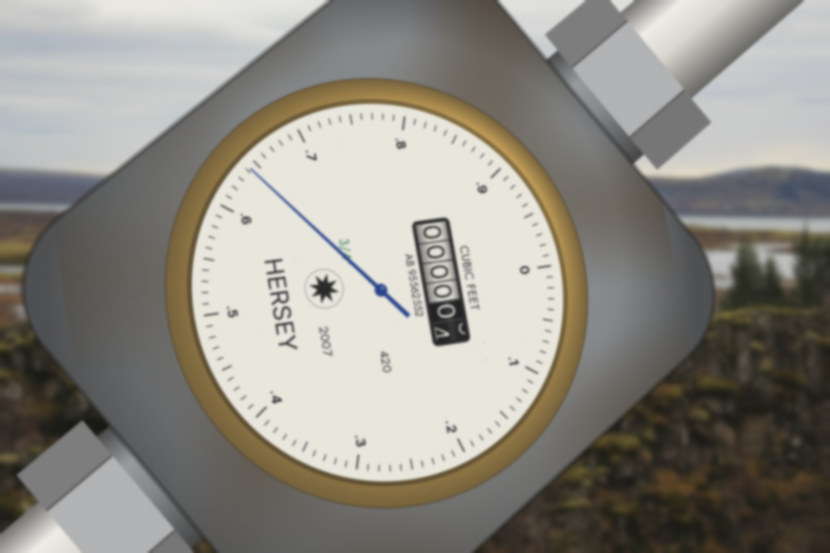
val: 3.64 ft³
